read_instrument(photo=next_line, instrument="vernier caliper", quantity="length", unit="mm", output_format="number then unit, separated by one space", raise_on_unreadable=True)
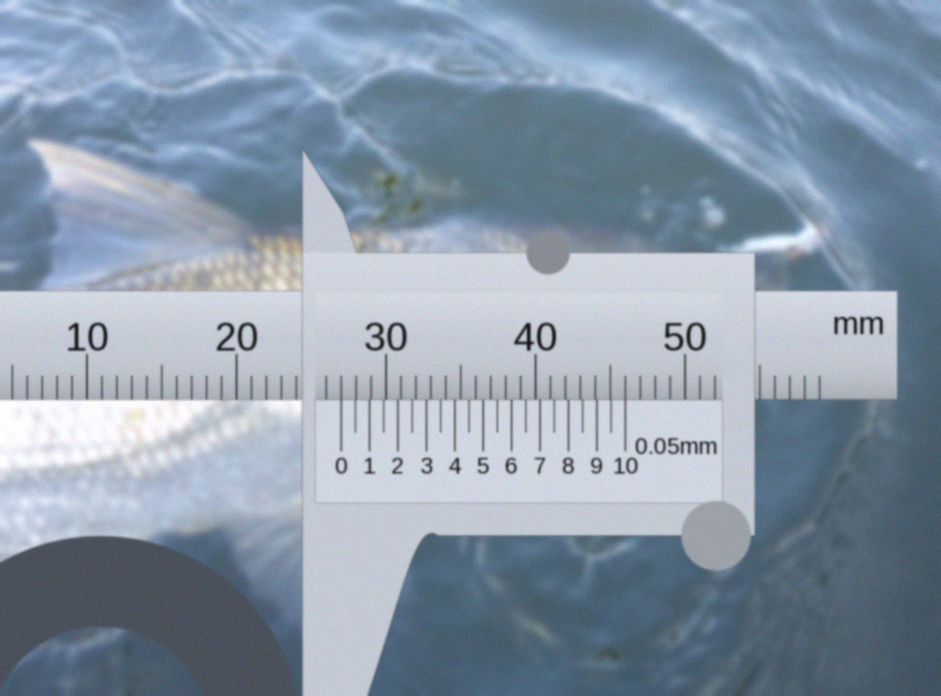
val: 27.0 mm
